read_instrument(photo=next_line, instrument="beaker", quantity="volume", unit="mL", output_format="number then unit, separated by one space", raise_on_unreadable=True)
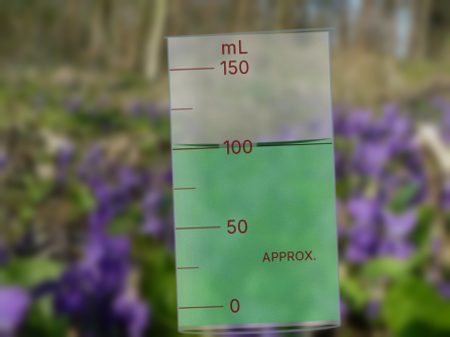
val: 100 mL
